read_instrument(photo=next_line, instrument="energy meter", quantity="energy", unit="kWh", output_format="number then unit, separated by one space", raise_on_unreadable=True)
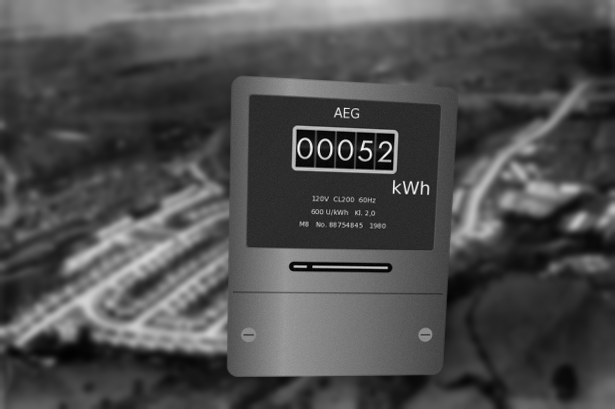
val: 52 kWh
